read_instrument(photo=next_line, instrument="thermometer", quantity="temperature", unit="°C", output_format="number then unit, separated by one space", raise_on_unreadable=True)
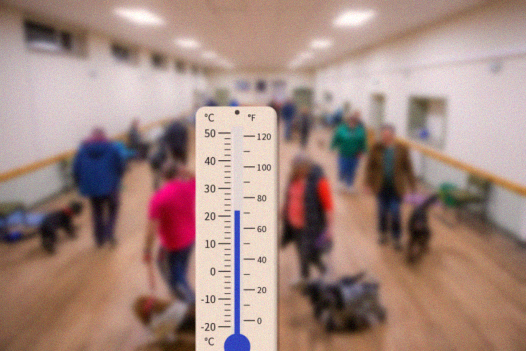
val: 22 °C
